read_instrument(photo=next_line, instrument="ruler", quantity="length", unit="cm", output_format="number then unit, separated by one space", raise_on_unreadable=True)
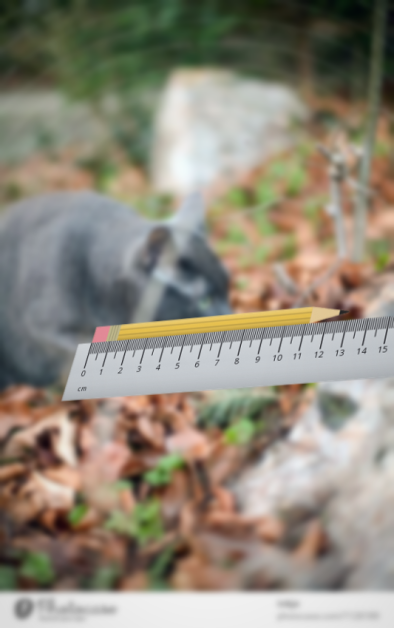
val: 13 cm
